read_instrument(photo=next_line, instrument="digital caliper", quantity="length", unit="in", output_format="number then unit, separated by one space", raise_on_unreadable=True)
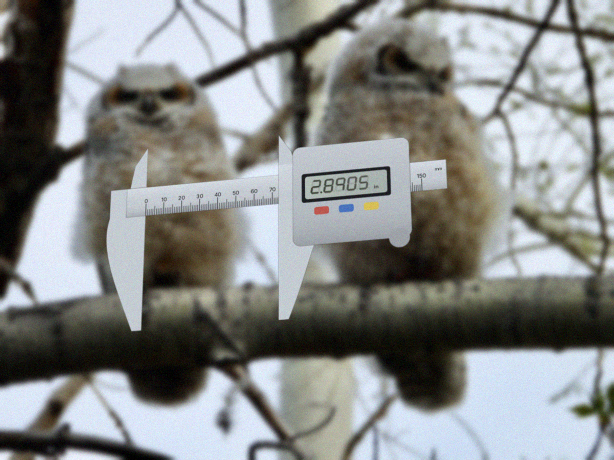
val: 2.8905 in
